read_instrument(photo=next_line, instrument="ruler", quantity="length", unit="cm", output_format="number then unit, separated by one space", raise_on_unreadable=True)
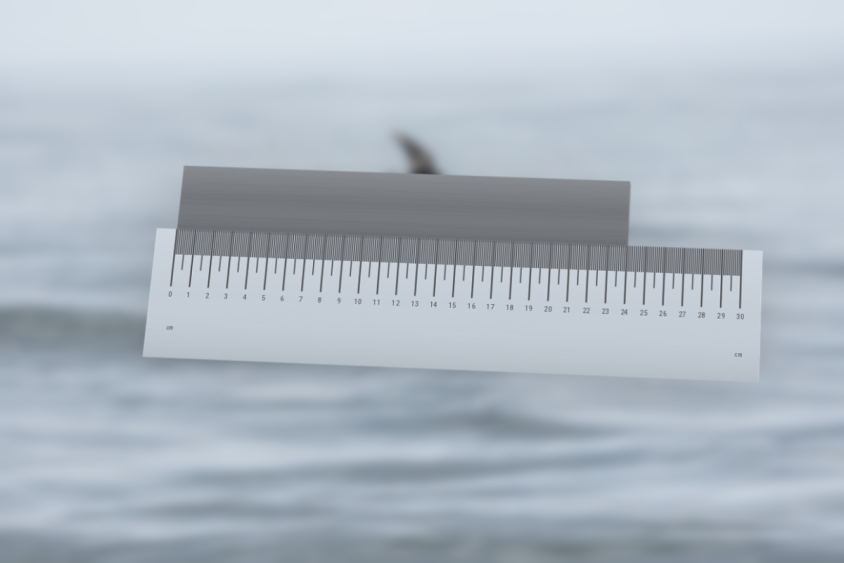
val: 24 cm
